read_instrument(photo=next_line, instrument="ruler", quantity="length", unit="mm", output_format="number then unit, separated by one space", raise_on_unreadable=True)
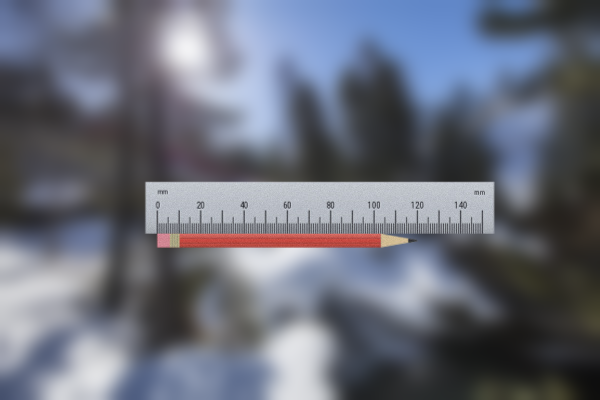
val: 120 mm
